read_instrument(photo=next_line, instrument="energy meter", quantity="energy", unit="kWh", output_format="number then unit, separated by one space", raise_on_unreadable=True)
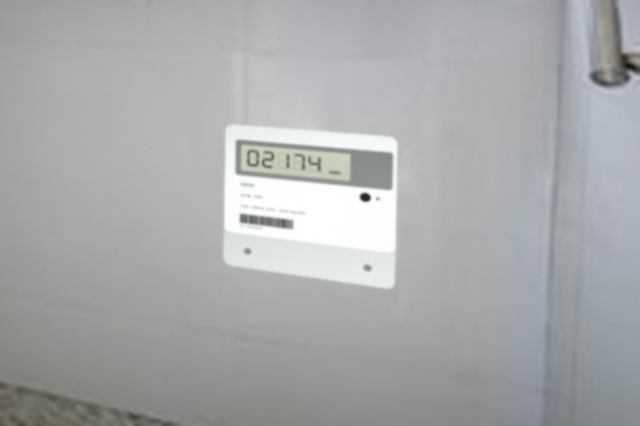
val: 2174 kWh
